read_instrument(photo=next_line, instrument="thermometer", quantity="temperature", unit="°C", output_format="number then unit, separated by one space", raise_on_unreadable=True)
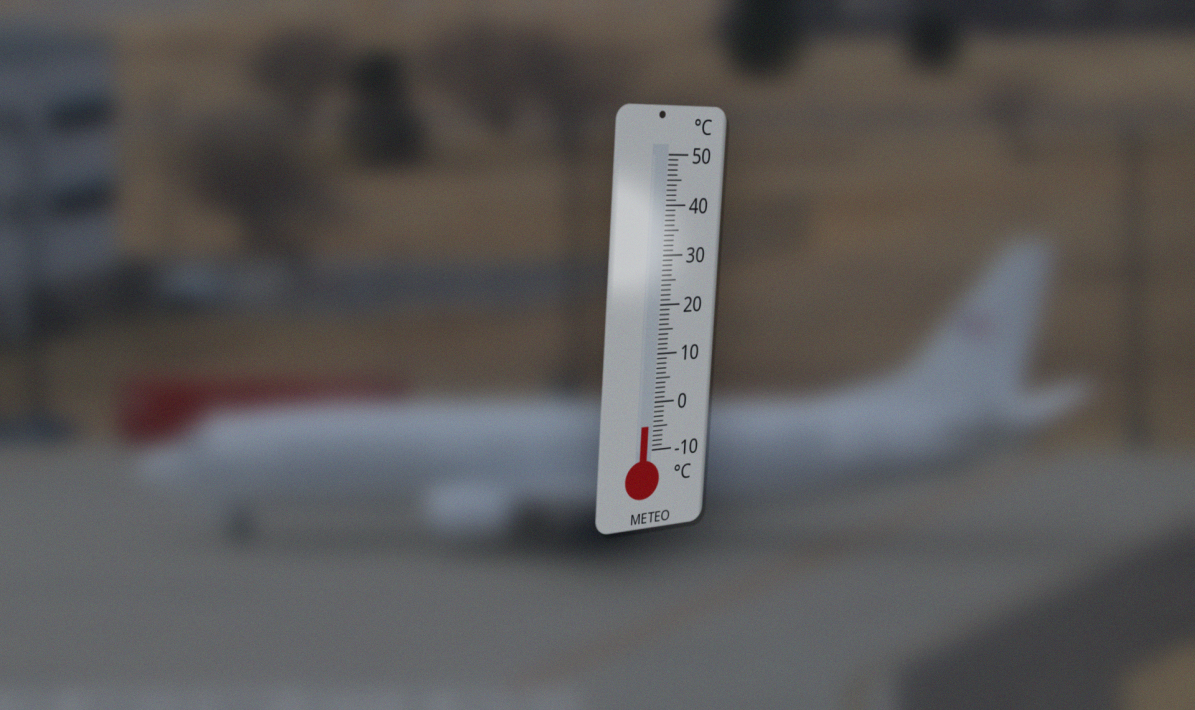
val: -5 °C
